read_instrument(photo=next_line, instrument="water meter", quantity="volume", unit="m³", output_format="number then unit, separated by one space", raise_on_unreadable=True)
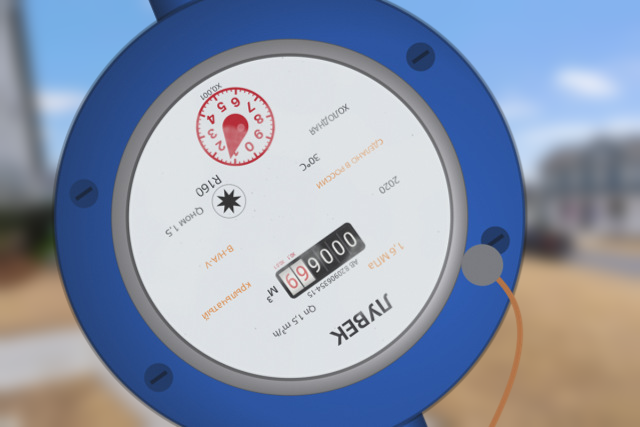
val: 6.691 m³
